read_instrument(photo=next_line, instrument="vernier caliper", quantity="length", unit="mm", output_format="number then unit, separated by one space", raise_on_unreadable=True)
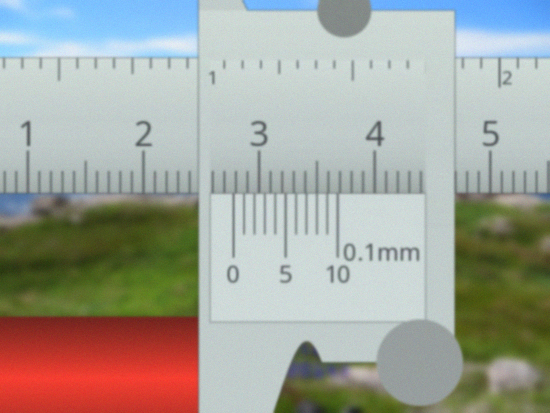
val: 27.8 mm
